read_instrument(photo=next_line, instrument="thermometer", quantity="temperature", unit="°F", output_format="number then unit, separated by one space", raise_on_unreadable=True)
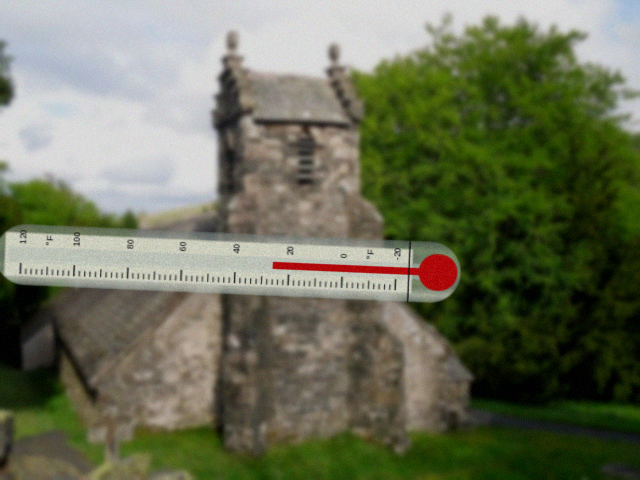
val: 26 °F
